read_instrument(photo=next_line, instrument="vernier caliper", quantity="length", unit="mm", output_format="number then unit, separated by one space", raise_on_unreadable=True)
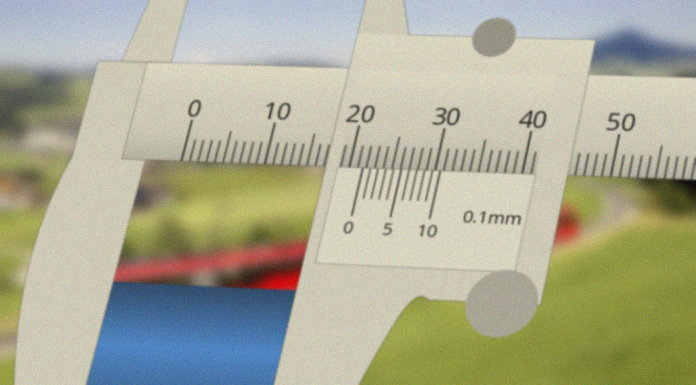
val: 21.6 mm
